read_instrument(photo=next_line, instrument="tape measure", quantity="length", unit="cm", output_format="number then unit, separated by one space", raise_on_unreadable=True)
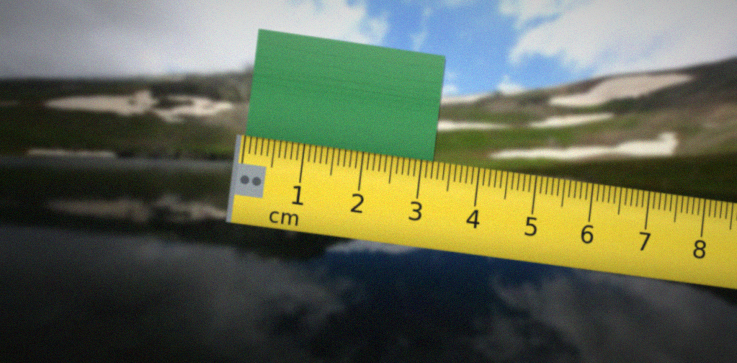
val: 3.2 cm
